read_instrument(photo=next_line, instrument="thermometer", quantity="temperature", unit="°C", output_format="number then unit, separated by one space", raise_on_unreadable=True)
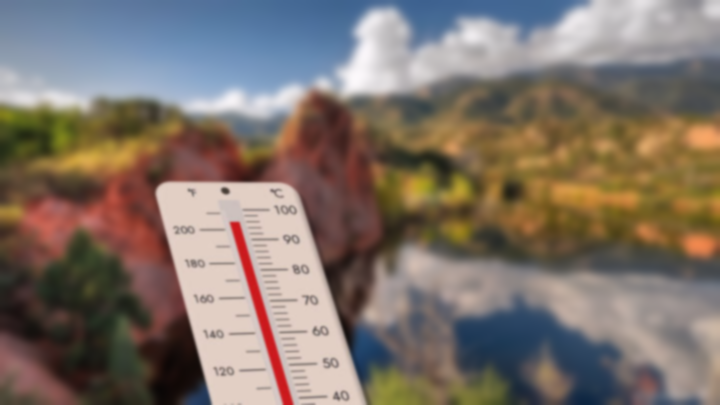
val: 96 °C
